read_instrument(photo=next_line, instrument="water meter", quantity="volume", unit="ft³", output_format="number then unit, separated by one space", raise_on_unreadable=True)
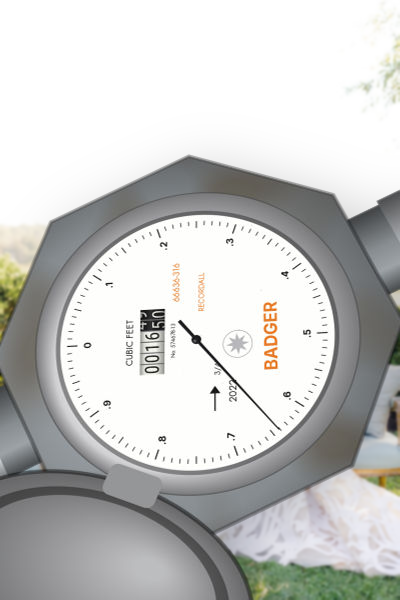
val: 1649.64 ft³
